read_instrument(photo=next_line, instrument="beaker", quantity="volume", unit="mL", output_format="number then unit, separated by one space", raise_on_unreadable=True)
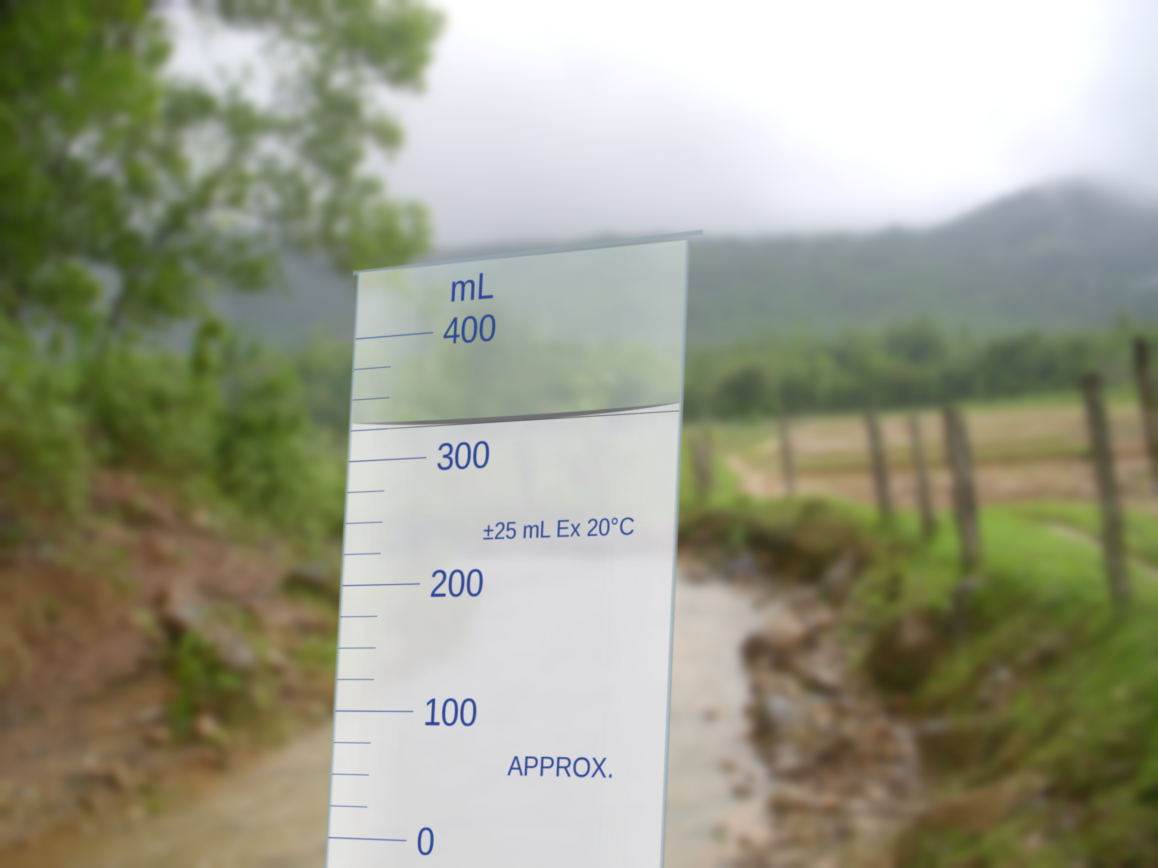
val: 325 mL
